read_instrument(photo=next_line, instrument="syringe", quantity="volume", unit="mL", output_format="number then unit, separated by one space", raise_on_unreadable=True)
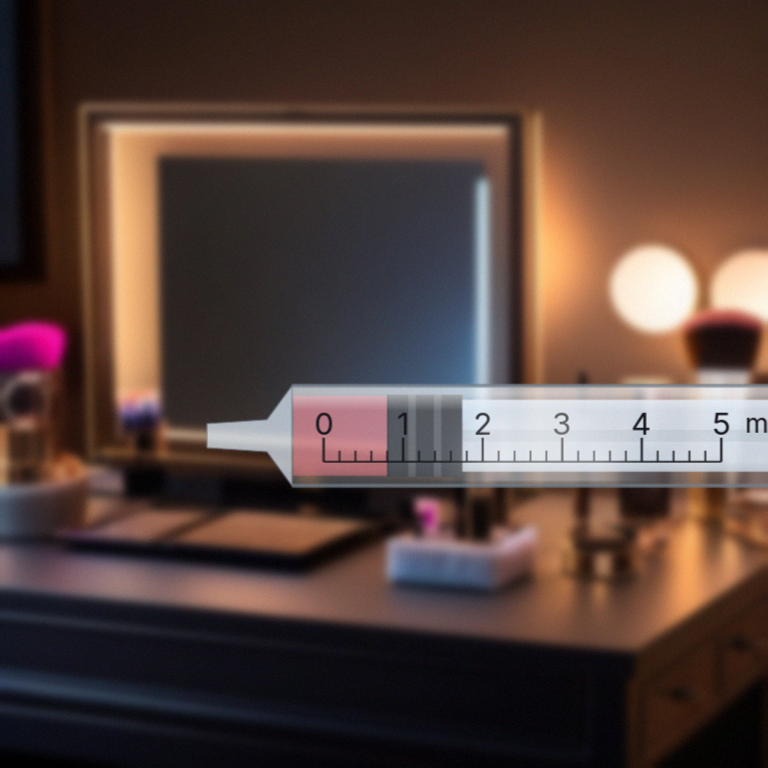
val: 0.8 mL
